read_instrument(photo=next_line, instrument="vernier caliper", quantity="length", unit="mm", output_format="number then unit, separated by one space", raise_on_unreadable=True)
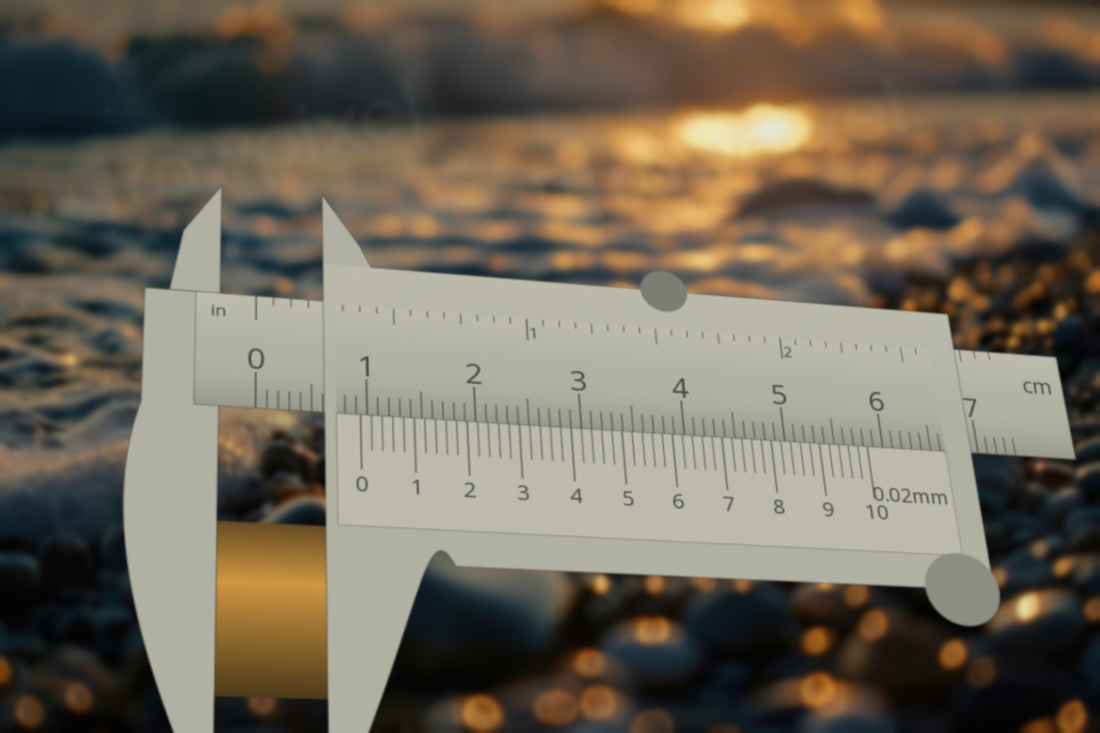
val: 9.4 mm
